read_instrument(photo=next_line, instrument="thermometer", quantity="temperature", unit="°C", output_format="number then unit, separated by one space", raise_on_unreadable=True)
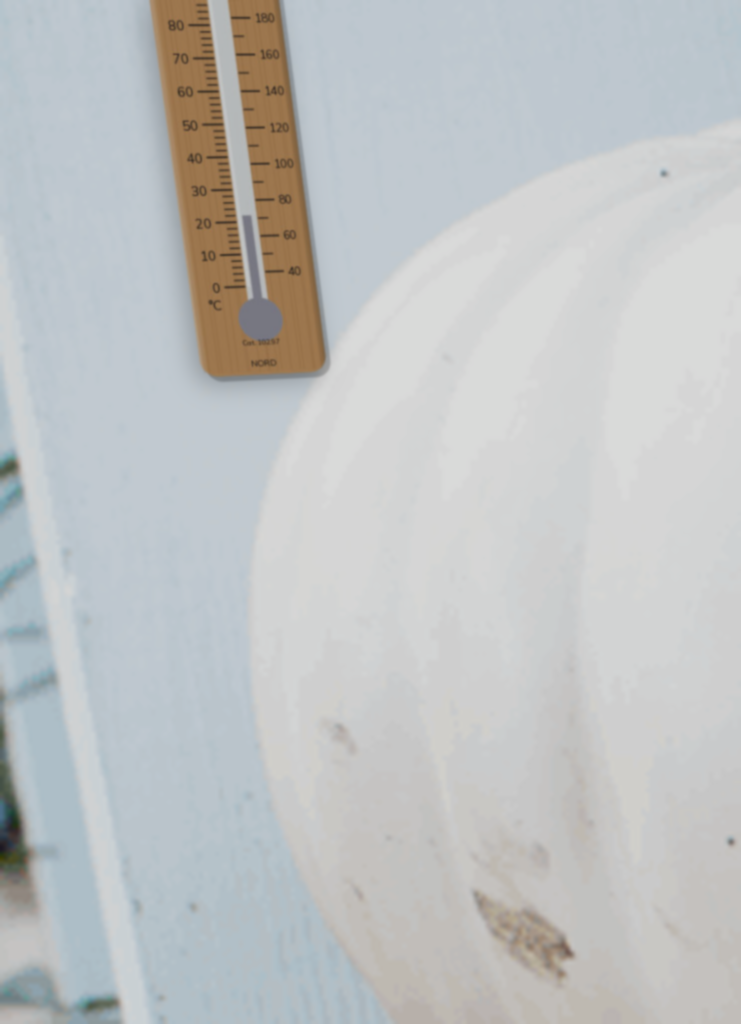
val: 22 °C
